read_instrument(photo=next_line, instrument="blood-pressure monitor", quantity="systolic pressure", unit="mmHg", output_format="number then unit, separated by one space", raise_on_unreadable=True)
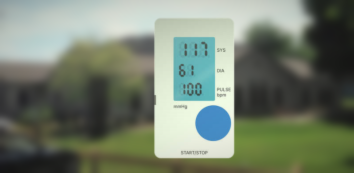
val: 117 mmHg
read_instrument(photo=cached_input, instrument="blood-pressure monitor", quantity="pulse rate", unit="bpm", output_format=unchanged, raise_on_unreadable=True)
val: 100 bpm
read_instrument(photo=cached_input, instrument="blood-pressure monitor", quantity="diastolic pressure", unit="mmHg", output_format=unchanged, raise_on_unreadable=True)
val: 61 mmHg
